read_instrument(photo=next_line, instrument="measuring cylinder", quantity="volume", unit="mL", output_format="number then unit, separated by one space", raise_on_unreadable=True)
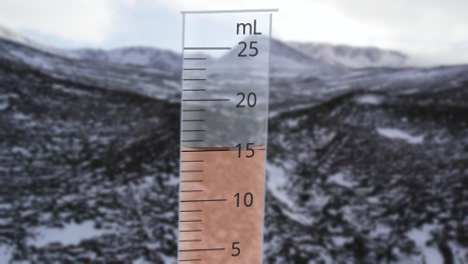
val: 15 mL
